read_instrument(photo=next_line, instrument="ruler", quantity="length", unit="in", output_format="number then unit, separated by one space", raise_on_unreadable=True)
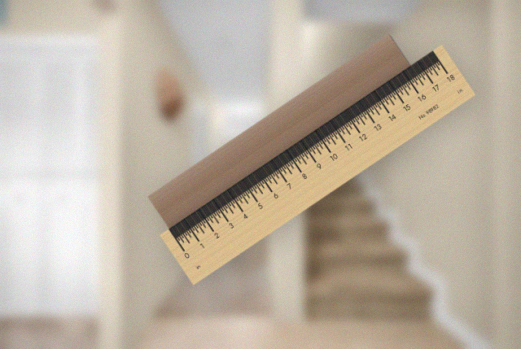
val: 16.5 in
